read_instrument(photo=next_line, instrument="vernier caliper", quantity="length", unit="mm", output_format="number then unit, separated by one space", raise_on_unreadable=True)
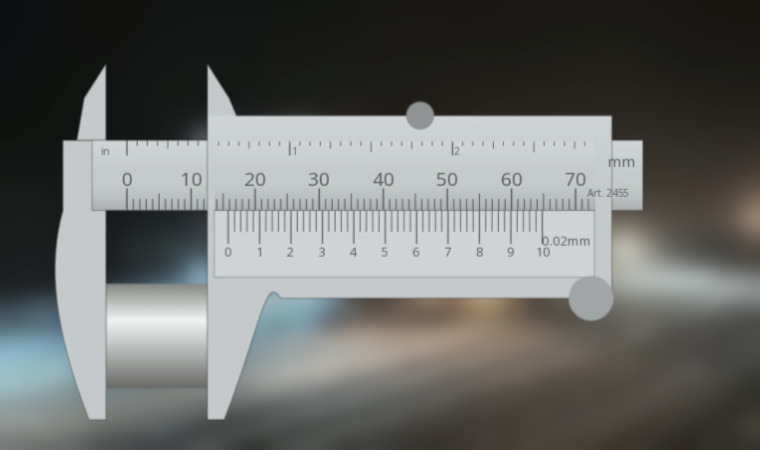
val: 15.8 mm
